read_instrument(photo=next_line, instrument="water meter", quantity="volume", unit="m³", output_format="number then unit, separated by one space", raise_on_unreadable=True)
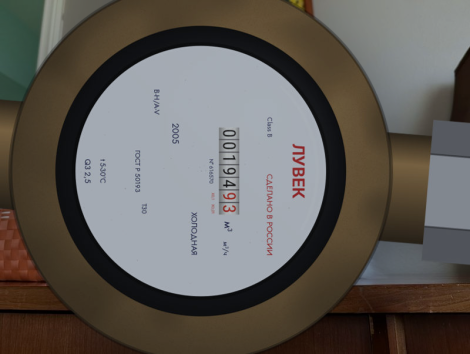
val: 194.93 m³
